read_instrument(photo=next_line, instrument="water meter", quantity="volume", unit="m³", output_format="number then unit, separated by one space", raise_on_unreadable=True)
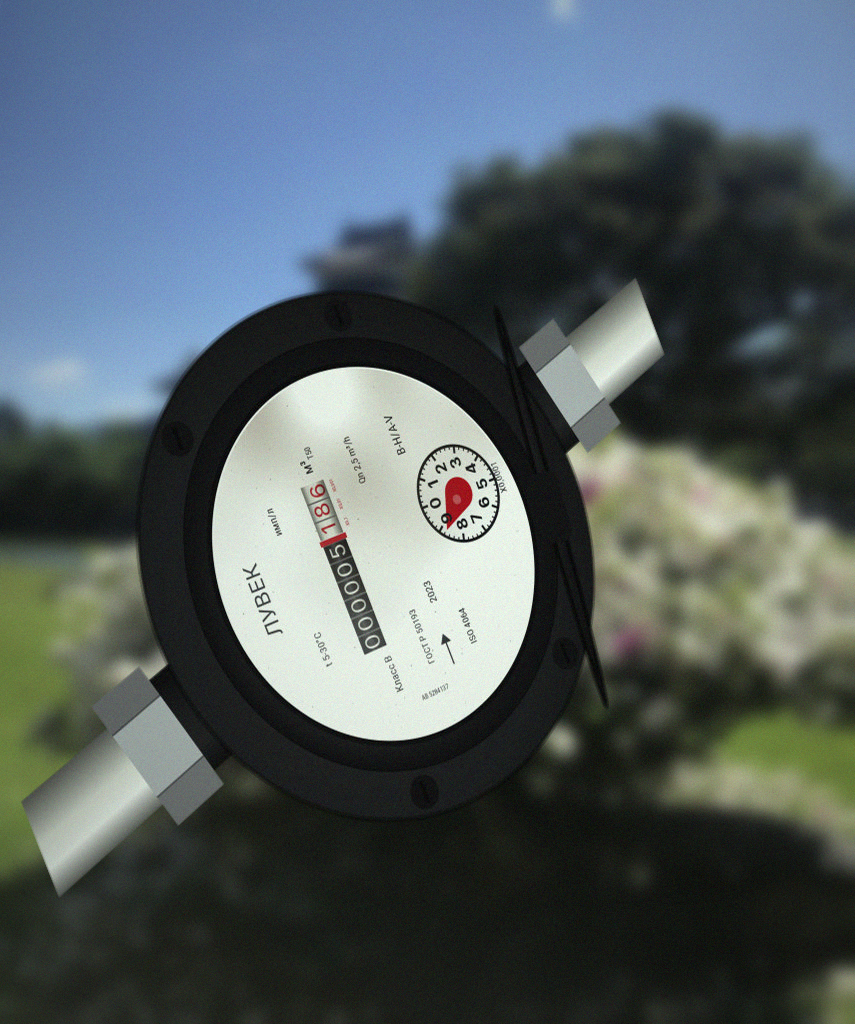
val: 5.1858 m³
